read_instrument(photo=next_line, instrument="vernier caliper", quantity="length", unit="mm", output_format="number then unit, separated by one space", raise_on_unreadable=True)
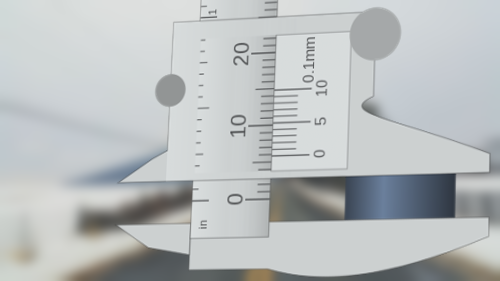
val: 5.8 mm
